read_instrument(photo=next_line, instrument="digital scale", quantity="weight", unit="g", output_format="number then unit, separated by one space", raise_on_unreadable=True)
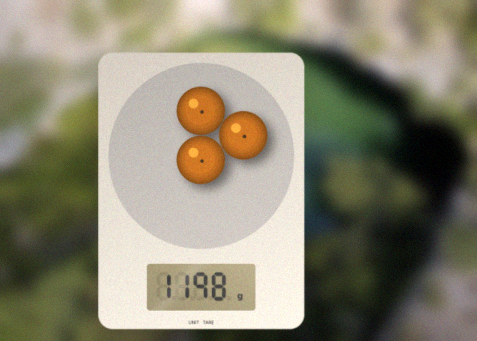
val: 1198 g
